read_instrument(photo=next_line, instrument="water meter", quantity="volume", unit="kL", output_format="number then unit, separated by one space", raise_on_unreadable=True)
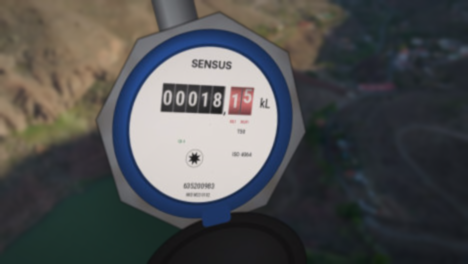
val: 18.15 kL
